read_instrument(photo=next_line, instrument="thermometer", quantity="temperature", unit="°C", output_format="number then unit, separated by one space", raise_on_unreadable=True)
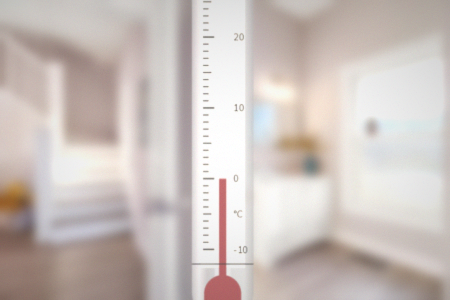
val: 0 °C
